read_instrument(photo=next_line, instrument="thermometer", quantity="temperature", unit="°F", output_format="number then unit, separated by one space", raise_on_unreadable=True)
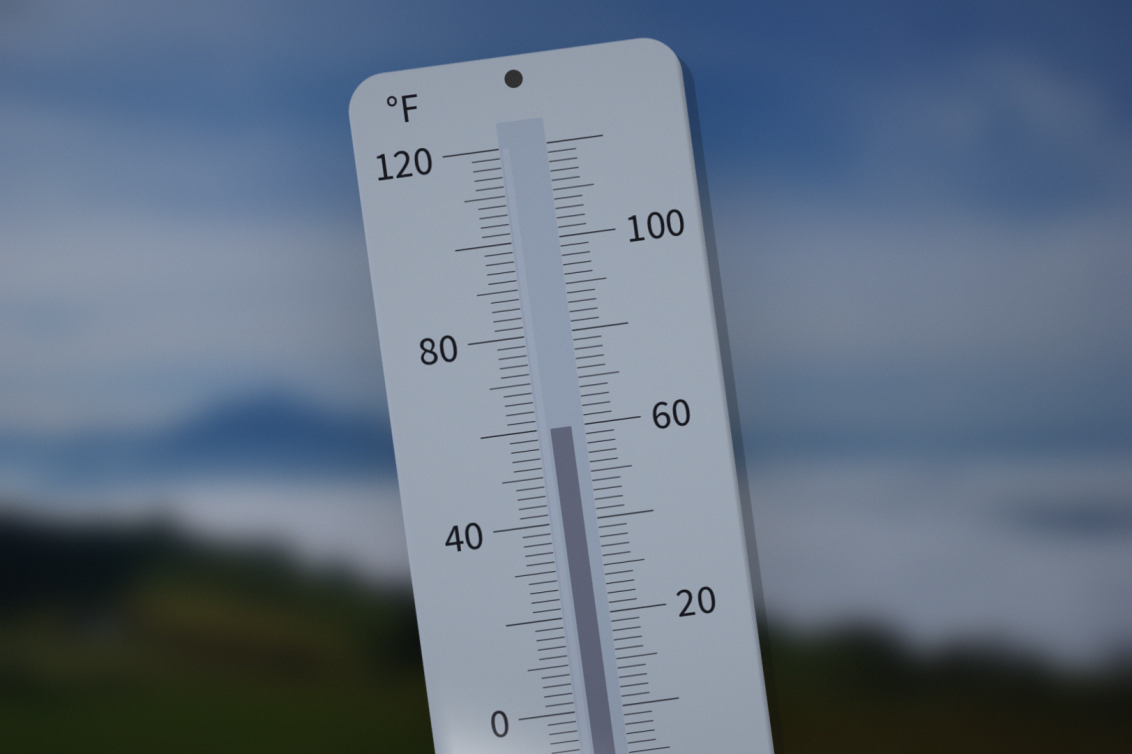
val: 60 °F
